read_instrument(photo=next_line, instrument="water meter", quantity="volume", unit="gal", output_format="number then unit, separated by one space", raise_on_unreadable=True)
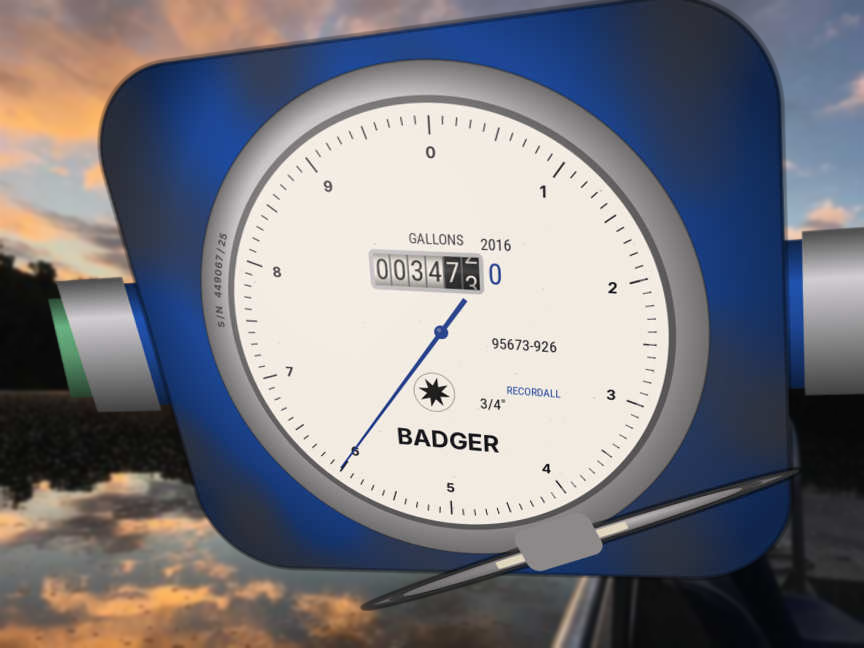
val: 34726.0 gal
